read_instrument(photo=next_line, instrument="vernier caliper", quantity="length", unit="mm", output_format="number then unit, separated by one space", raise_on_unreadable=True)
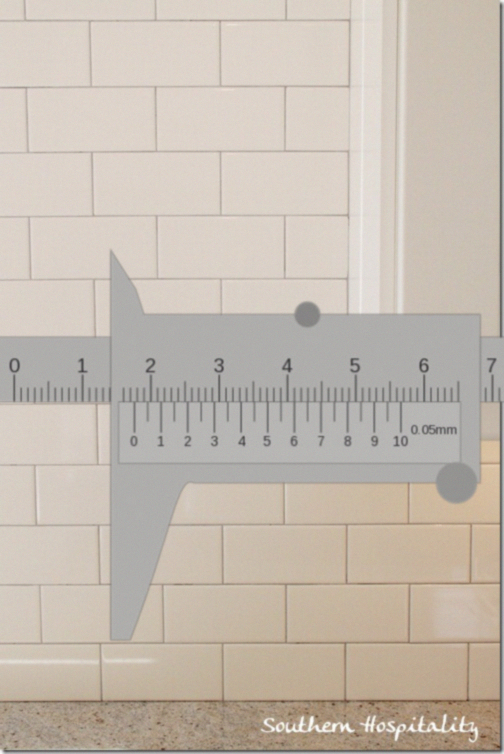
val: 17.6 mm
